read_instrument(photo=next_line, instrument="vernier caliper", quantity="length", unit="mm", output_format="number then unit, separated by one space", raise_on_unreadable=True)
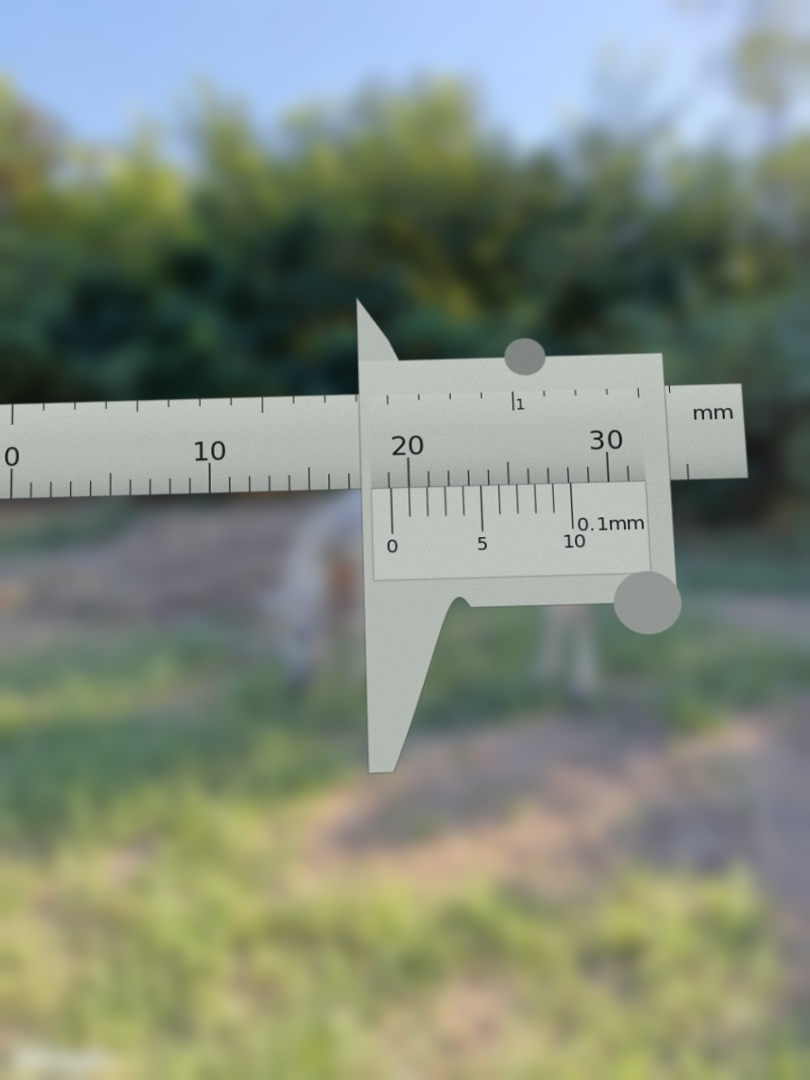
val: 19.1 mm
